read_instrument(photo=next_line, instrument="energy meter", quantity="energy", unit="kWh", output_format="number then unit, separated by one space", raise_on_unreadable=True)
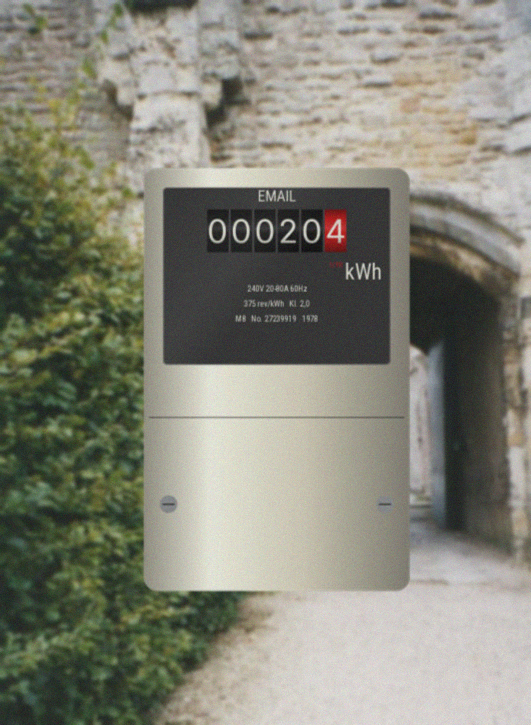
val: 20.4 kWh
